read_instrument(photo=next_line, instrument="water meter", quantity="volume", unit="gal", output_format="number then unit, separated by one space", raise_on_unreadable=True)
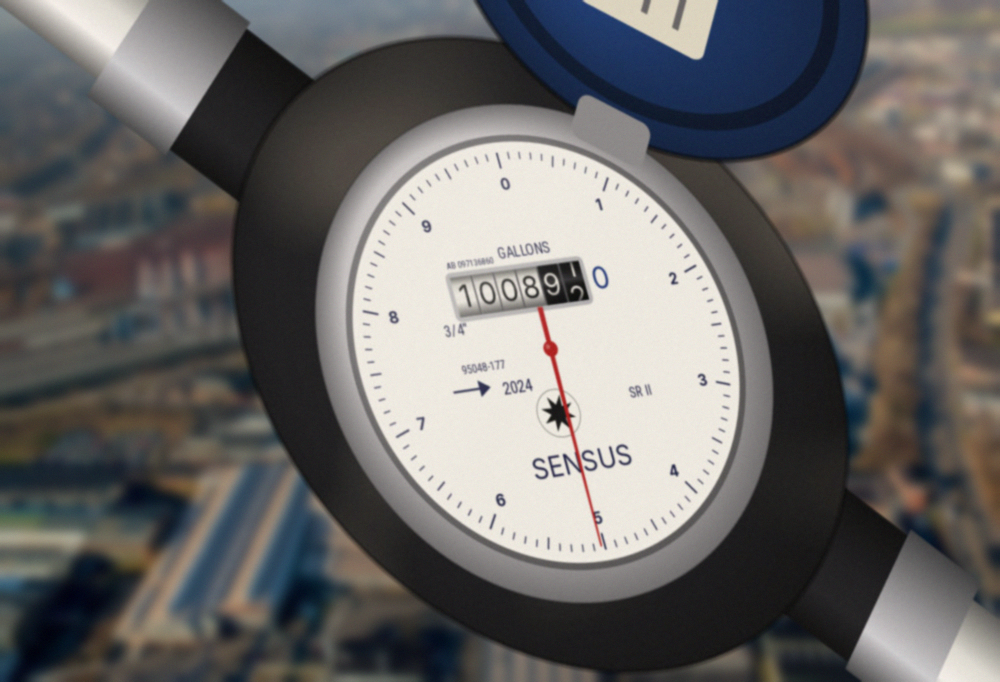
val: 1008915.0 gal
